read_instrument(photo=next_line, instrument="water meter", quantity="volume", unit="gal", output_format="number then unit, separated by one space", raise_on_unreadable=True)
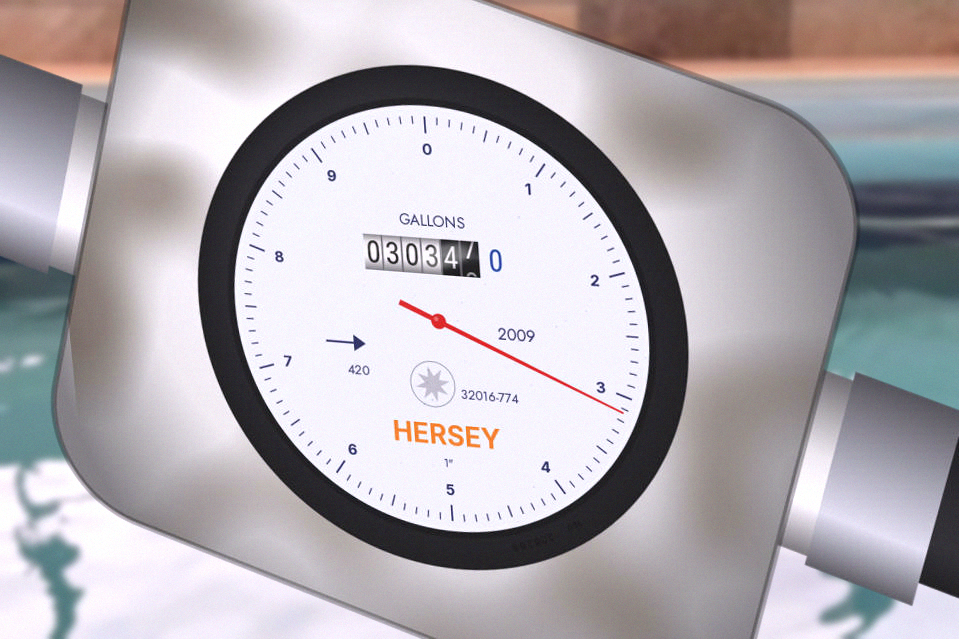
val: 303473.1 gal
